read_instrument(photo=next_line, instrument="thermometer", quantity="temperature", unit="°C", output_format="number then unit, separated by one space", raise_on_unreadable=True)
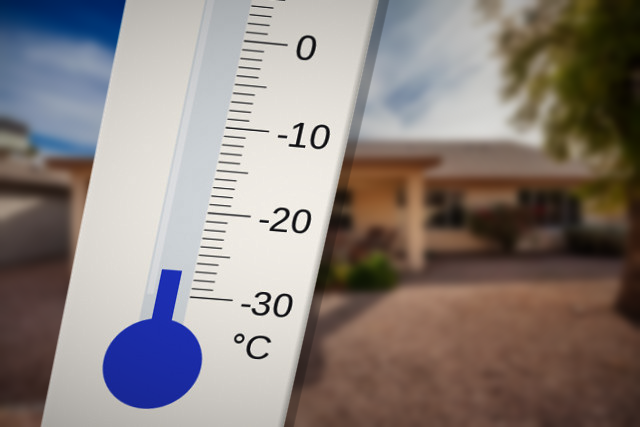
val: -27 °C
